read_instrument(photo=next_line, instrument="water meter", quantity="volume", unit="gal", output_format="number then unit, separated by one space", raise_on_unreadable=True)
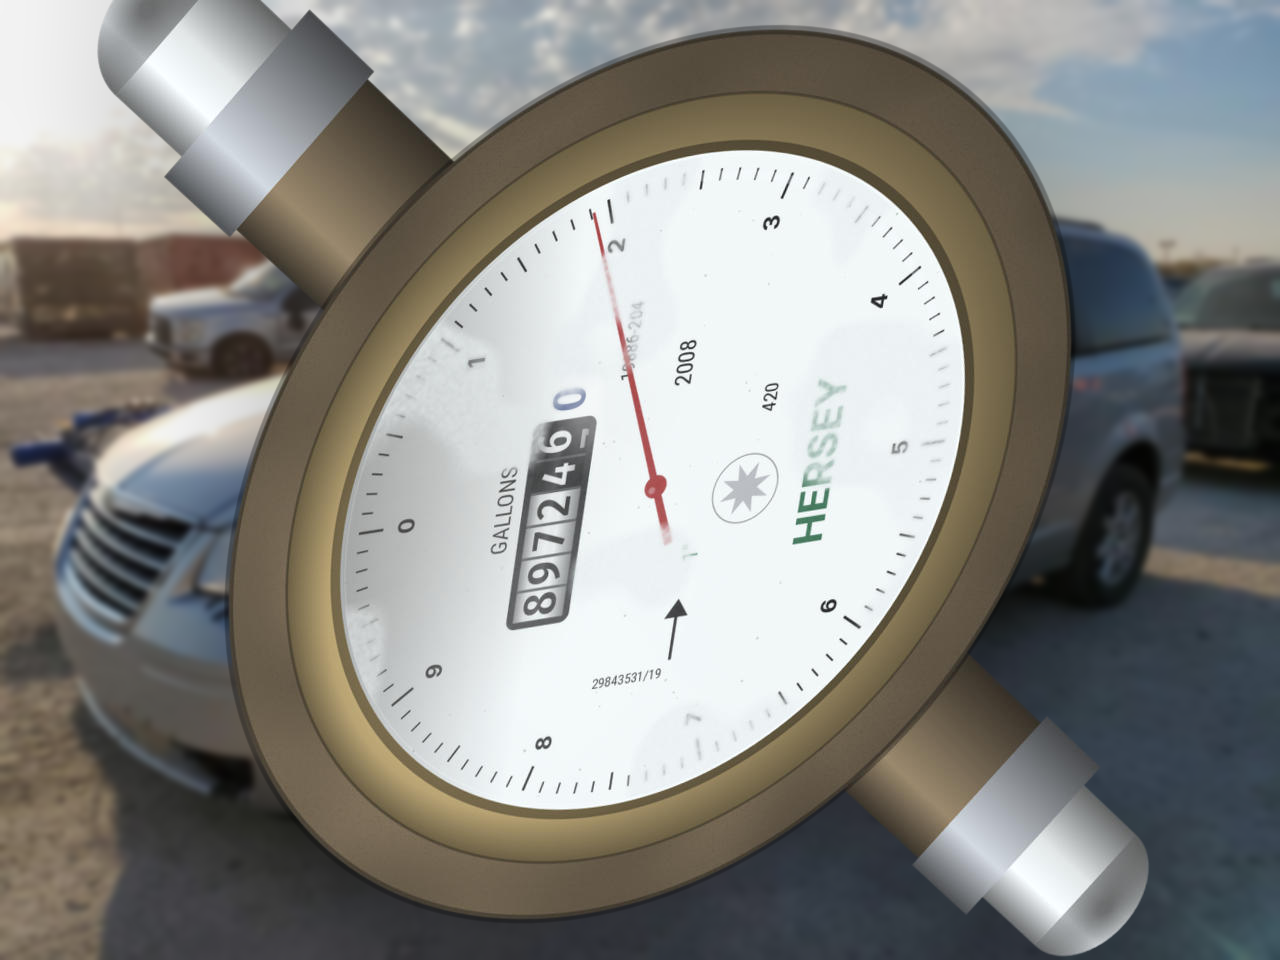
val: 8972461.9 gal
